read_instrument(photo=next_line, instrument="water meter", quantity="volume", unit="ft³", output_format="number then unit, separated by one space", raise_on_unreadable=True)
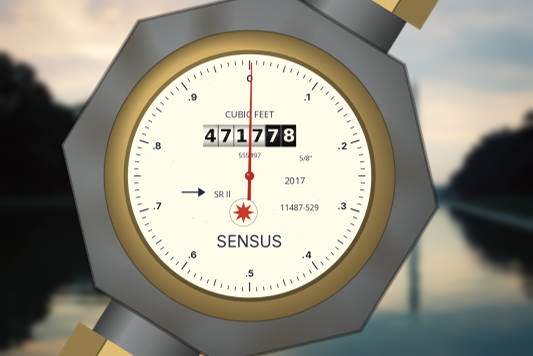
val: 471778.00 ft³
